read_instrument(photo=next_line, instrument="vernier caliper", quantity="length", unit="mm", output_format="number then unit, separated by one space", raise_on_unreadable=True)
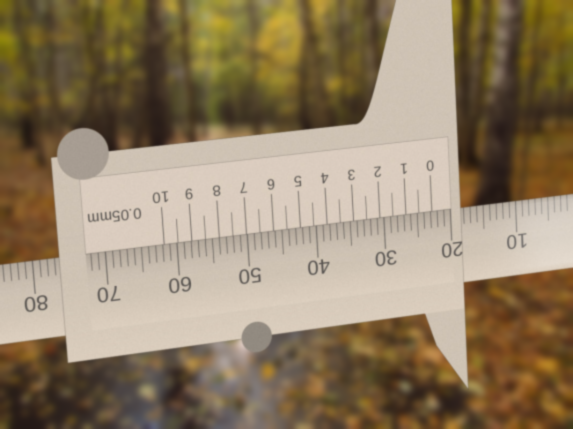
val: 22.8 mm
